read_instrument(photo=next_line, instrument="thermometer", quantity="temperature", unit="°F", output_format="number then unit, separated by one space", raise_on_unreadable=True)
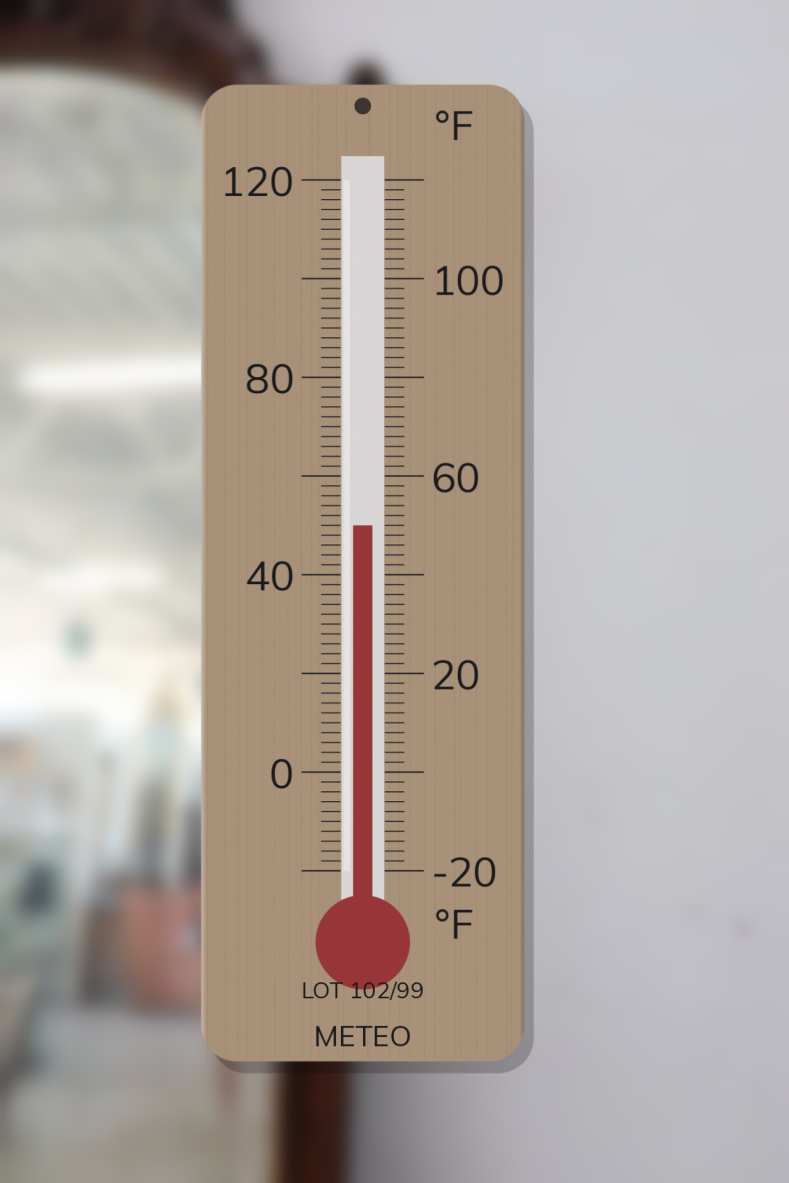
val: 50 °F
